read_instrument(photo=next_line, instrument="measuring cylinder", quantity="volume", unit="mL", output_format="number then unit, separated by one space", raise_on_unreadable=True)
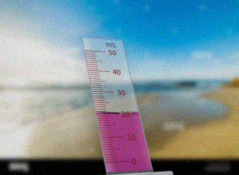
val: 20 mL
